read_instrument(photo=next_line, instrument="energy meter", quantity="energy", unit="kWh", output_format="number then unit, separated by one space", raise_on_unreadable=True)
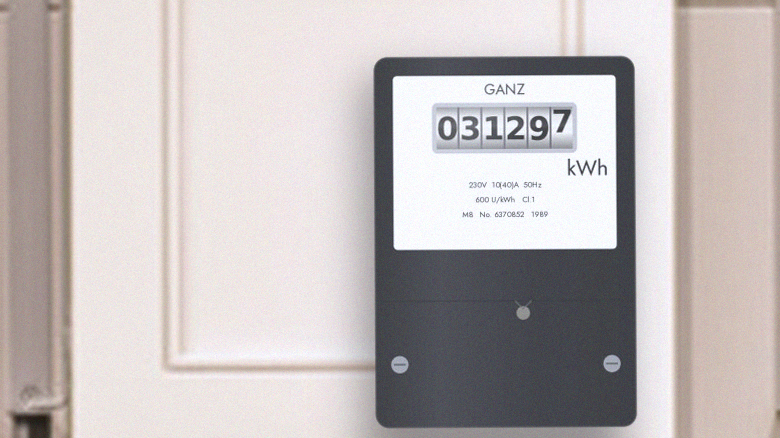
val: 31297 kWh
